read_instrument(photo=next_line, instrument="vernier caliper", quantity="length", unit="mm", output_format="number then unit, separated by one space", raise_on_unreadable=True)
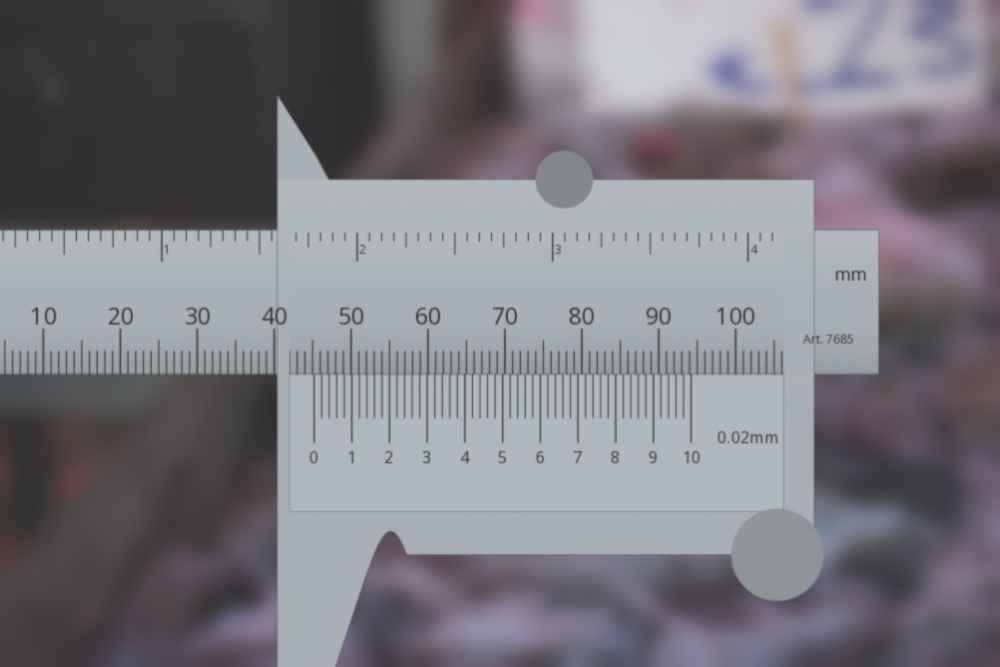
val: 45.2 mm
